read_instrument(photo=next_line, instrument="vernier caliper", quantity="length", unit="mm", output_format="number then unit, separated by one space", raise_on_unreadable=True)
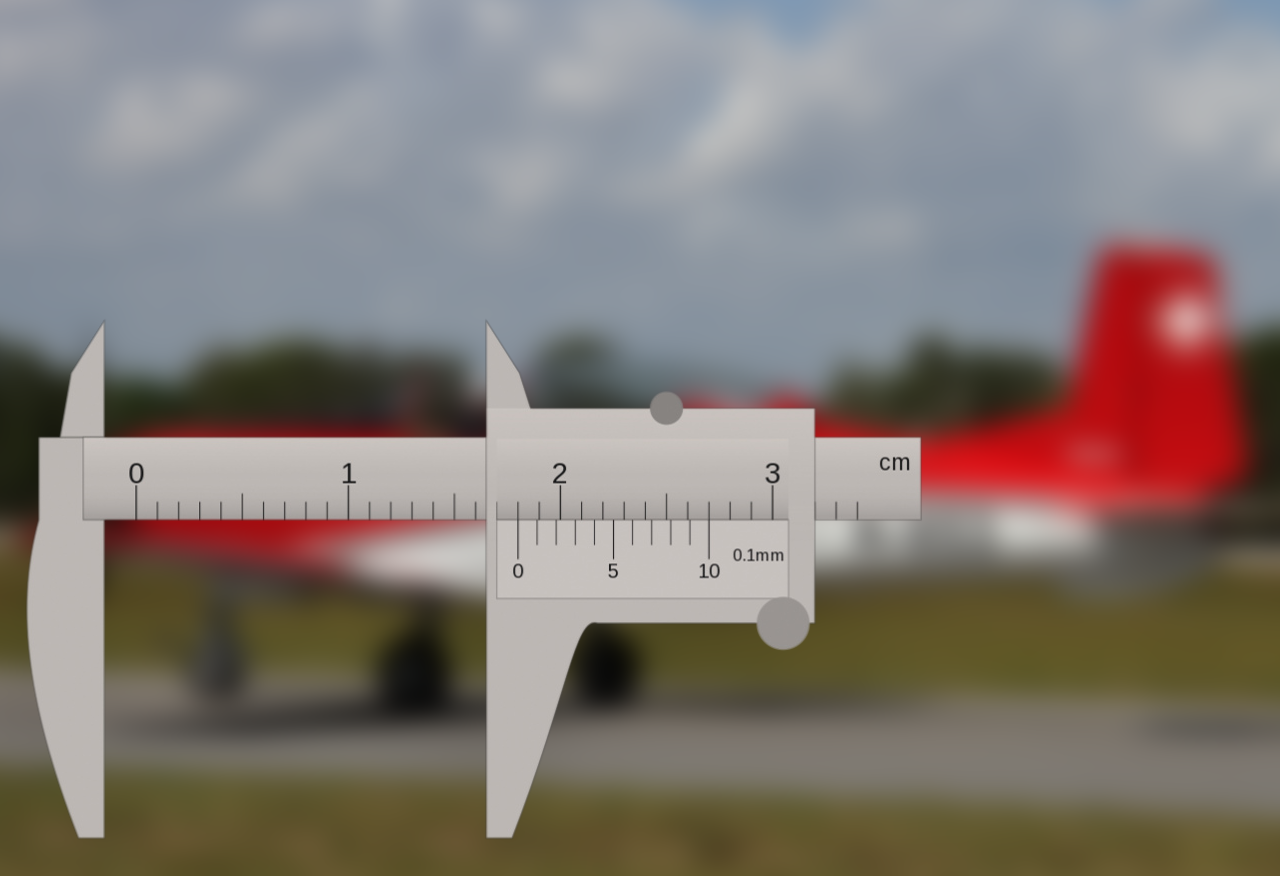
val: 18.0 mm
